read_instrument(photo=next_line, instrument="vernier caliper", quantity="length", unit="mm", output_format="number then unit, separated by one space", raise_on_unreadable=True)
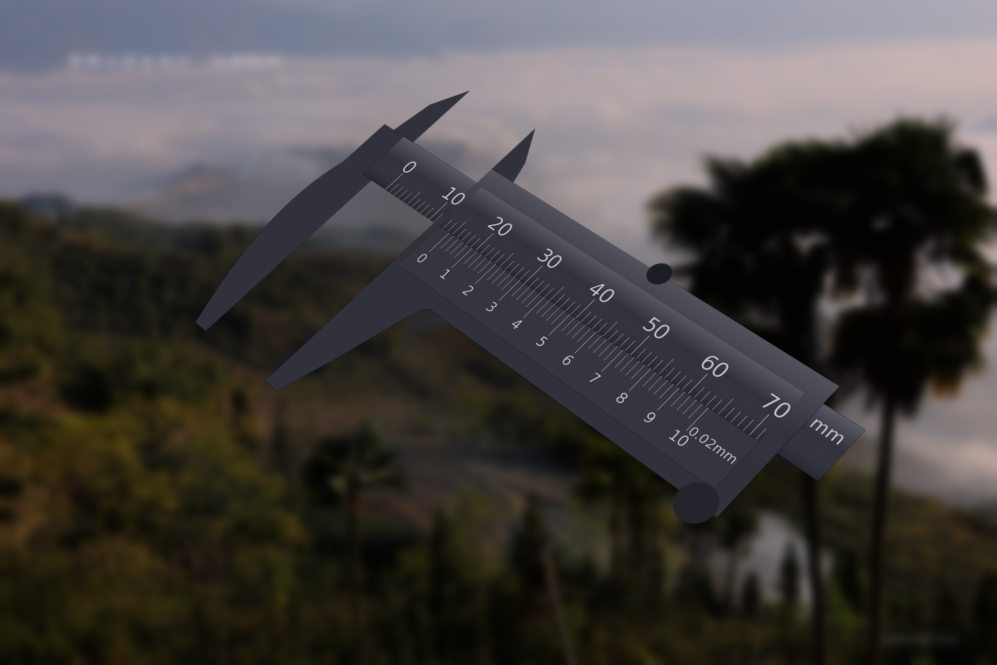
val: 14.4 mm
